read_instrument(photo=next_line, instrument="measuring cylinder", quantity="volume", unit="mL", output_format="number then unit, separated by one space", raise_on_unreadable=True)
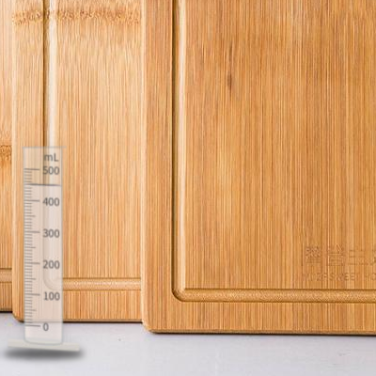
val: 450 mL
